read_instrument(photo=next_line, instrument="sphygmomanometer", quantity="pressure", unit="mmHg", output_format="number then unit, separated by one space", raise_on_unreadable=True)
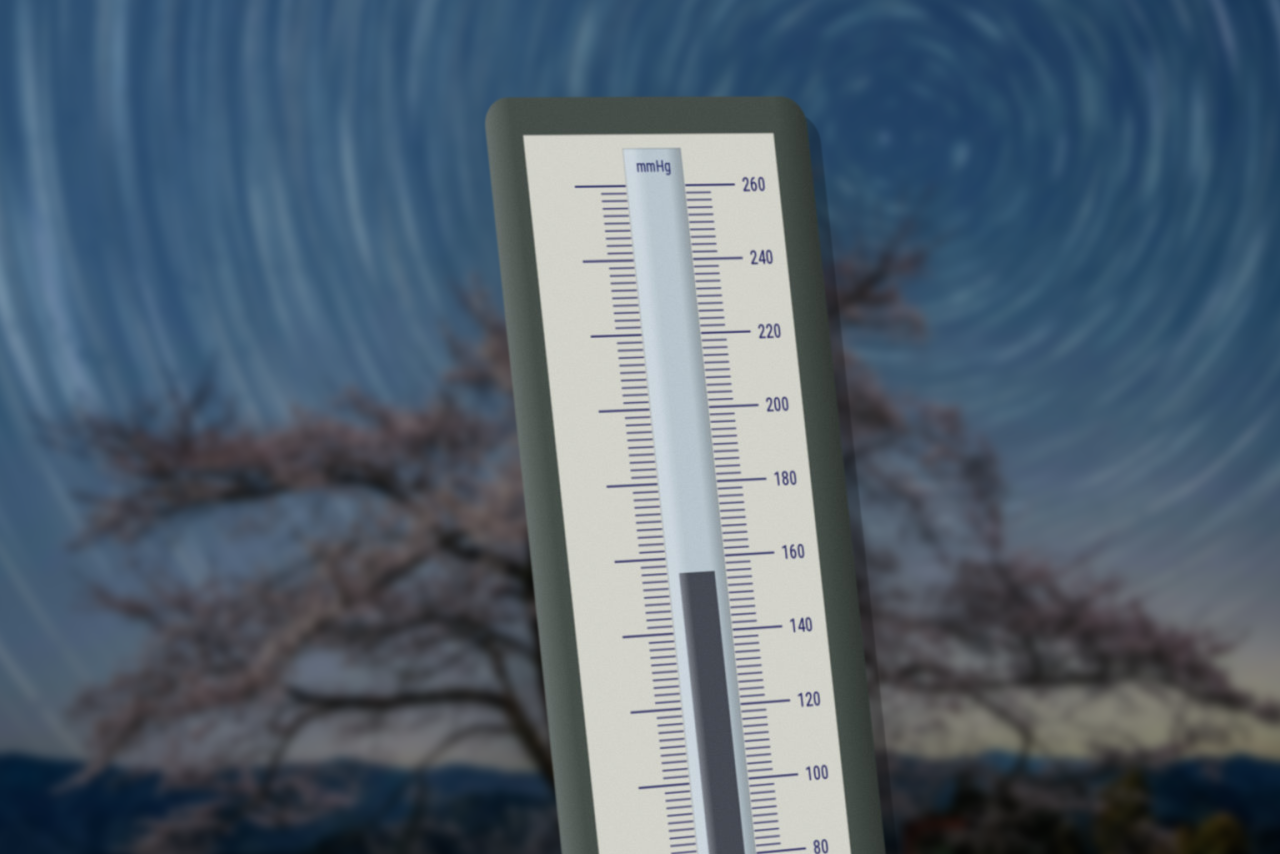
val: 156 mmHg
